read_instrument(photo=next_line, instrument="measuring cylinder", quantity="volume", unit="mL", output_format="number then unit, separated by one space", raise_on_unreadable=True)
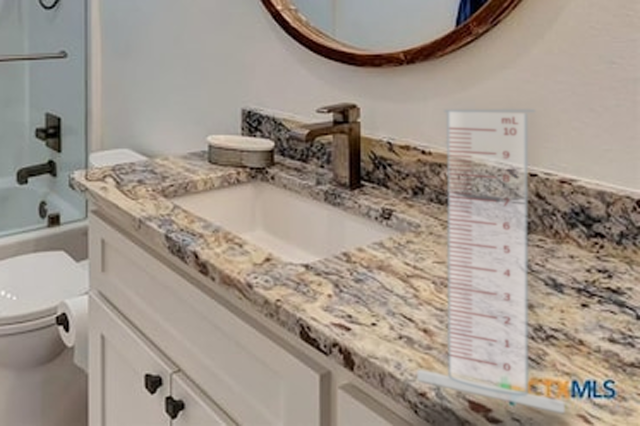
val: 7 mL
